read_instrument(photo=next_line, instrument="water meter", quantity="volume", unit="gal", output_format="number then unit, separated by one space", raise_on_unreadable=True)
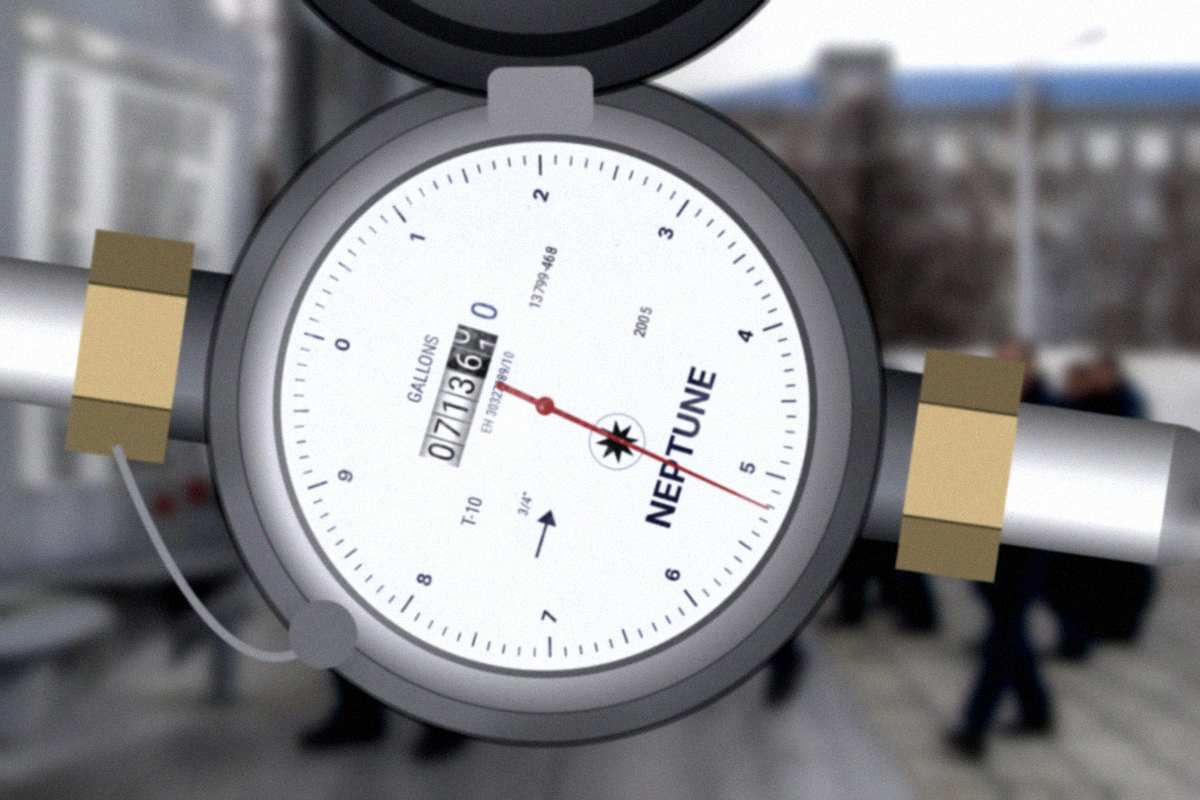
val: 713605.2 gal
